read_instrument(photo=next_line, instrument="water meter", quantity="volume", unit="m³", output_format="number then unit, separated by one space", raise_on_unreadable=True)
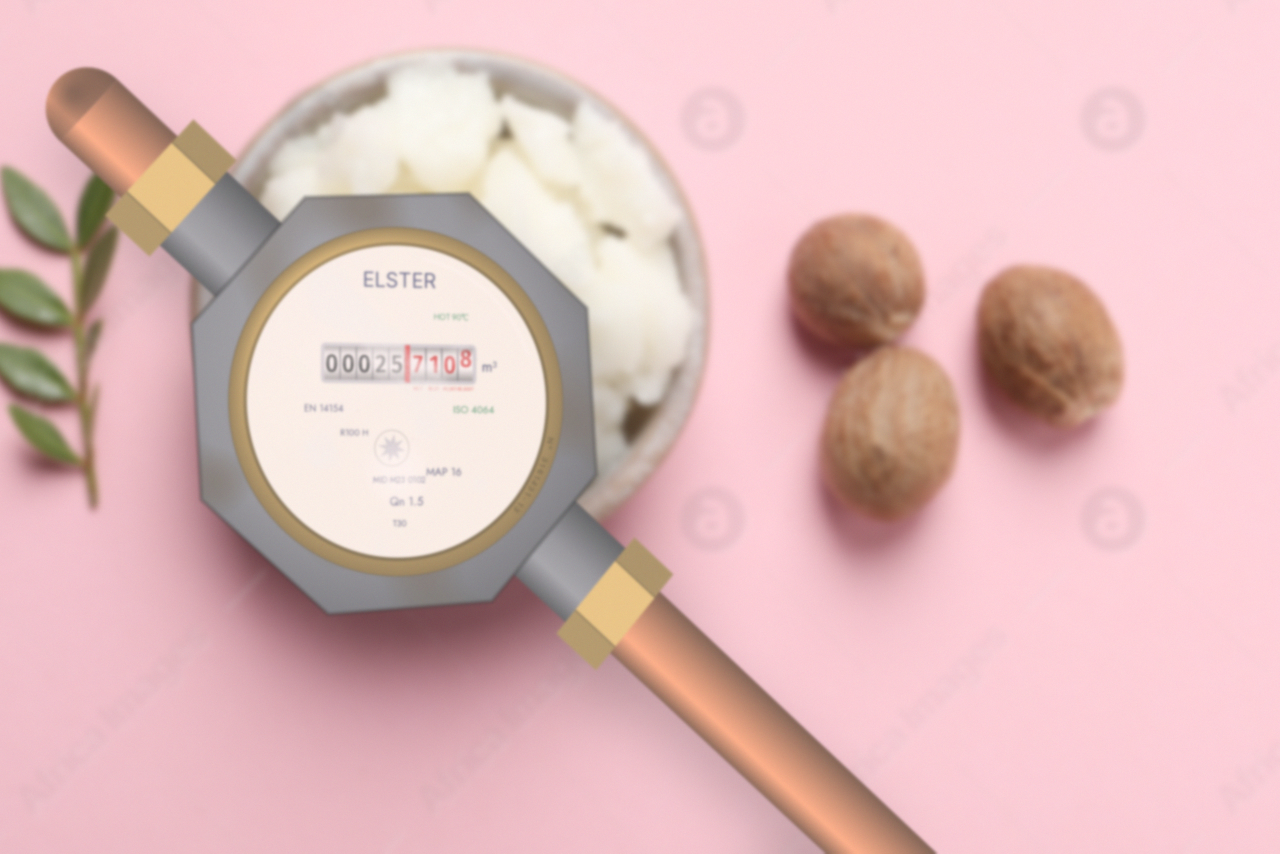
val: 25.7108 m³
